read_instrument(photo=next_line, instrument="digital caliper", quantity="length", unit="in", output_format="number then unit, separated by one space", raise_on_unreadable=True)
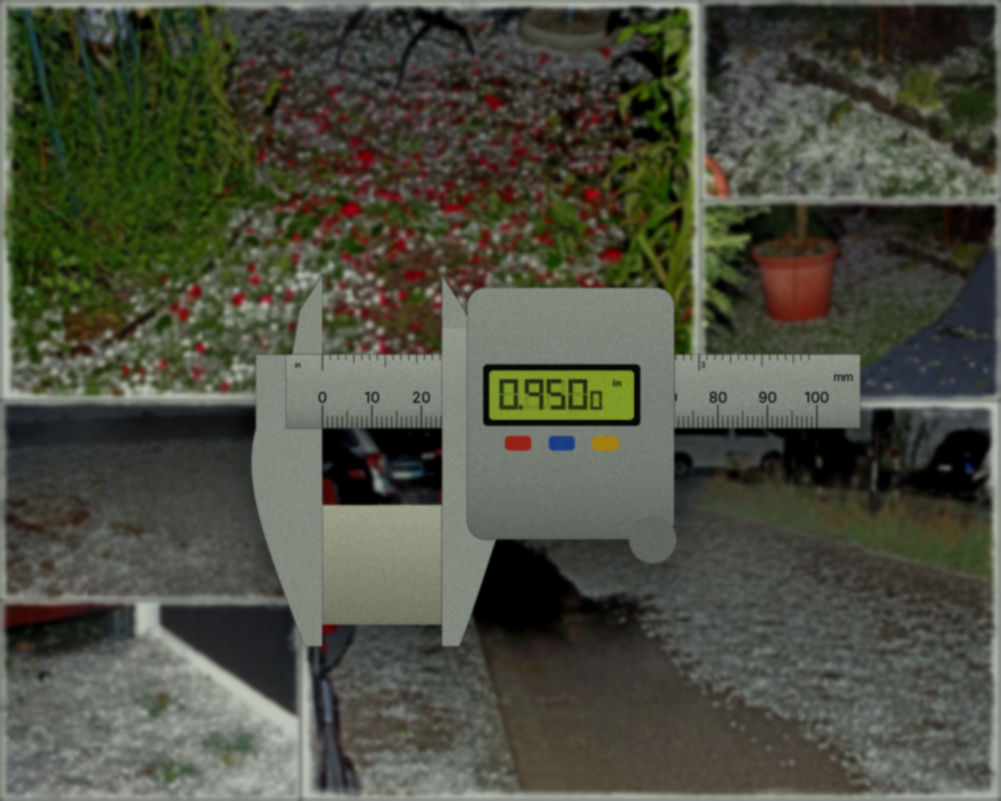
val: 0.9500 in
